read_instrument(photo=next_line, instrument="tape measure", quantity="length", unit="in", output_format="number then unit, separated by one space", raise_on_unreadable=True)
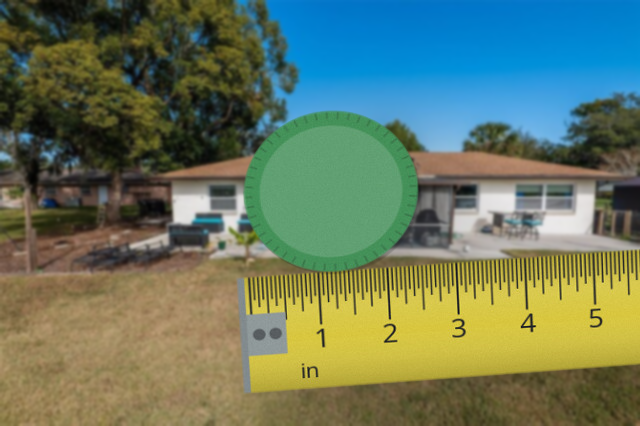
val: 2.5 in
